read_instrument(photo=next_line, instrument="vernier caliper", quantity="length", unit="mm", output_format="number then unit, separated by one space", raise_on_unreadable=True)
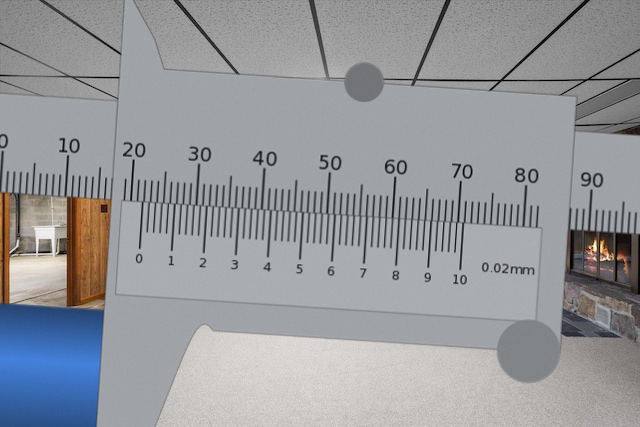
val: 21.8 mm
